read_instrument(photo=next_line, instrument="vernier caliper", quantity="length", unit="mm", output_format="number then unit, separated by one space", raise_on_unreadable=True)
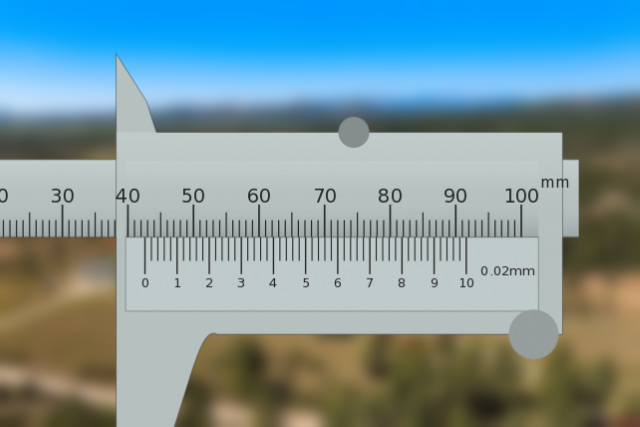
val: 42.6 mm
